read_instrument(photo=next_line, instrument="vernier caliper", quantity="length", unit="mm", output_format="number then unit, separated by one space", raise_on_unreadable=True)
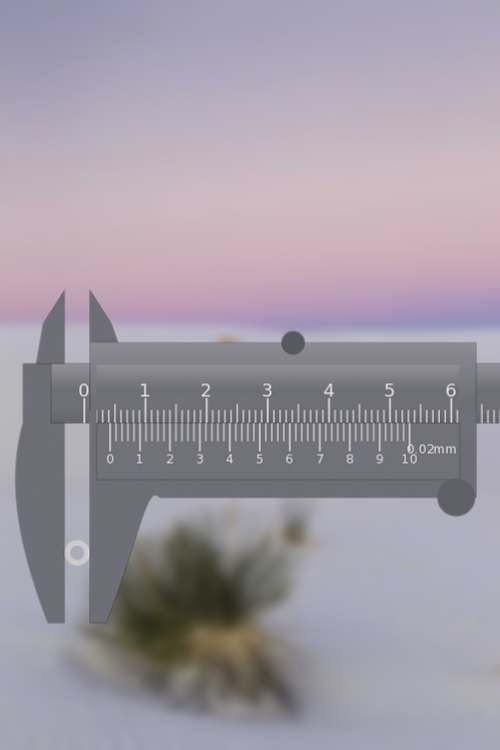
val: 4.2 mm
